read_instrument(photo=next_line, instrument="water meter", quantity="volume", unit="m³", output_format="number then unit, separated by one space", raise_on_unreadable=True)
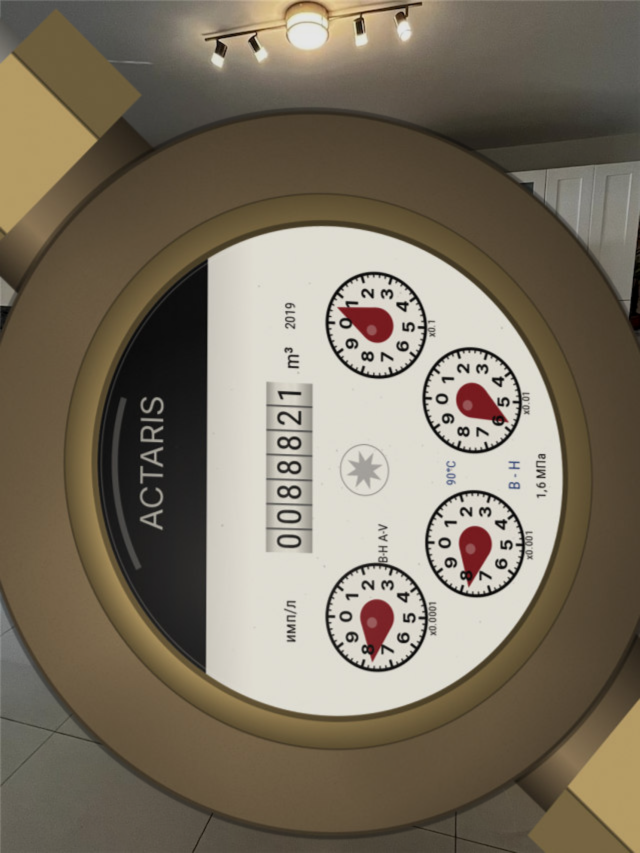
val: 88821.0577 m³
